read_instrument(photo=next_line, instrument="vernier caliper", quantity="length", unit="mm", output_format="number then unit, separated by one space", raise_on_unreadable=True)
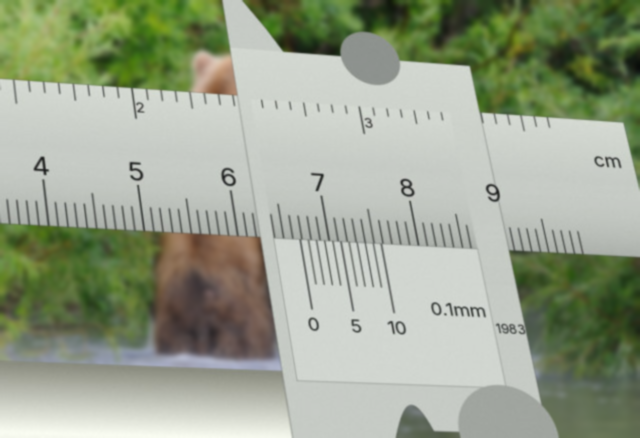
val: 66.8 mm
